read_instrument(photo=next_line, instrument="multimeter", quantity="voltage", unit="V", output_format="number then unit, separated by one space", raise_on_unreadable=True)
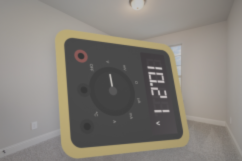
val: 10.21 V
